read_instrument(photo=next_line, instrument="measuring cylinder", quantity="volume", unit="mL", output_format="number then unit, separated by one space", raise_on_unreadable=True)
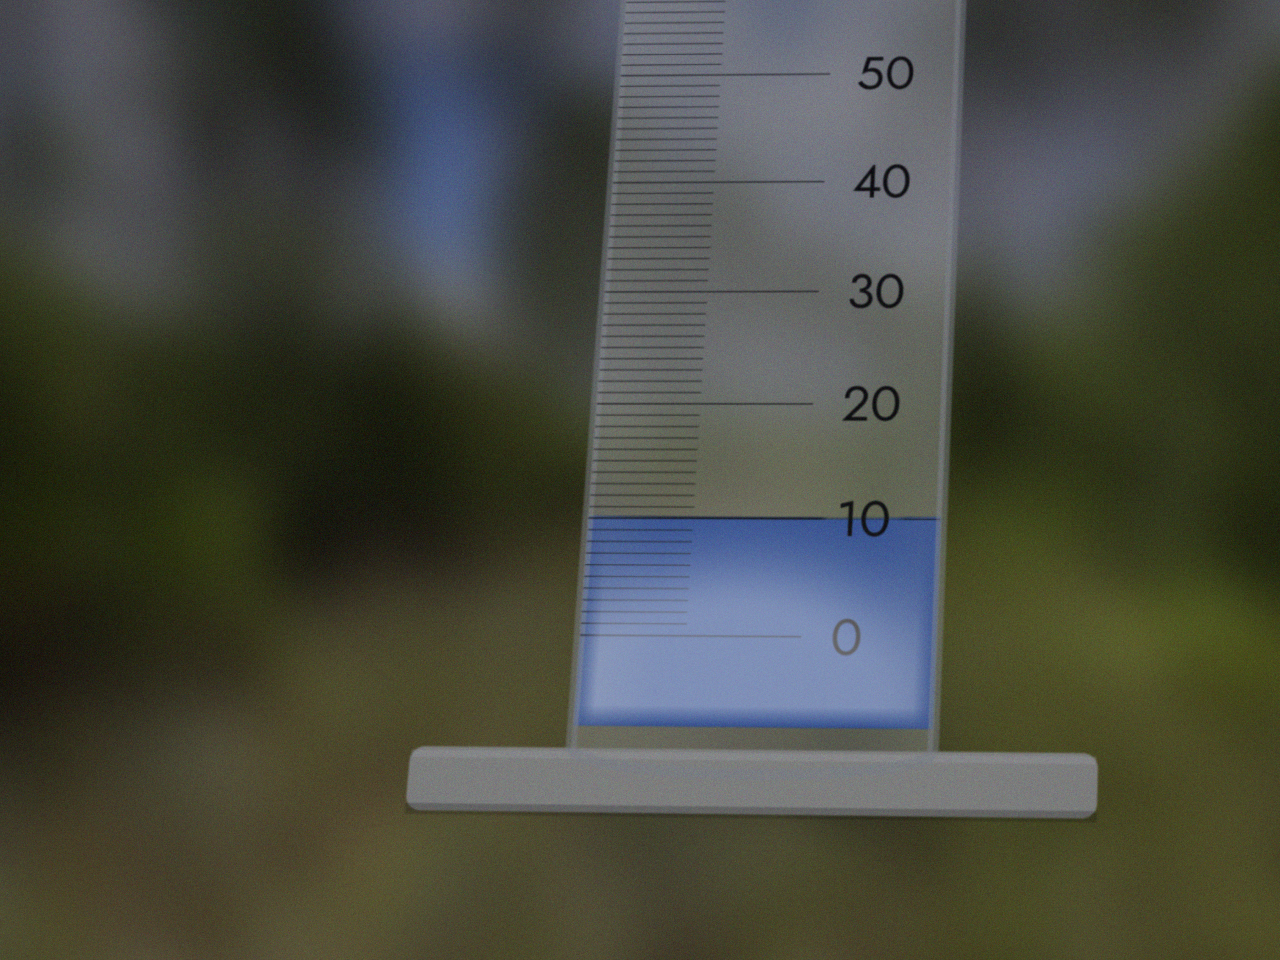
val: 10 mL
